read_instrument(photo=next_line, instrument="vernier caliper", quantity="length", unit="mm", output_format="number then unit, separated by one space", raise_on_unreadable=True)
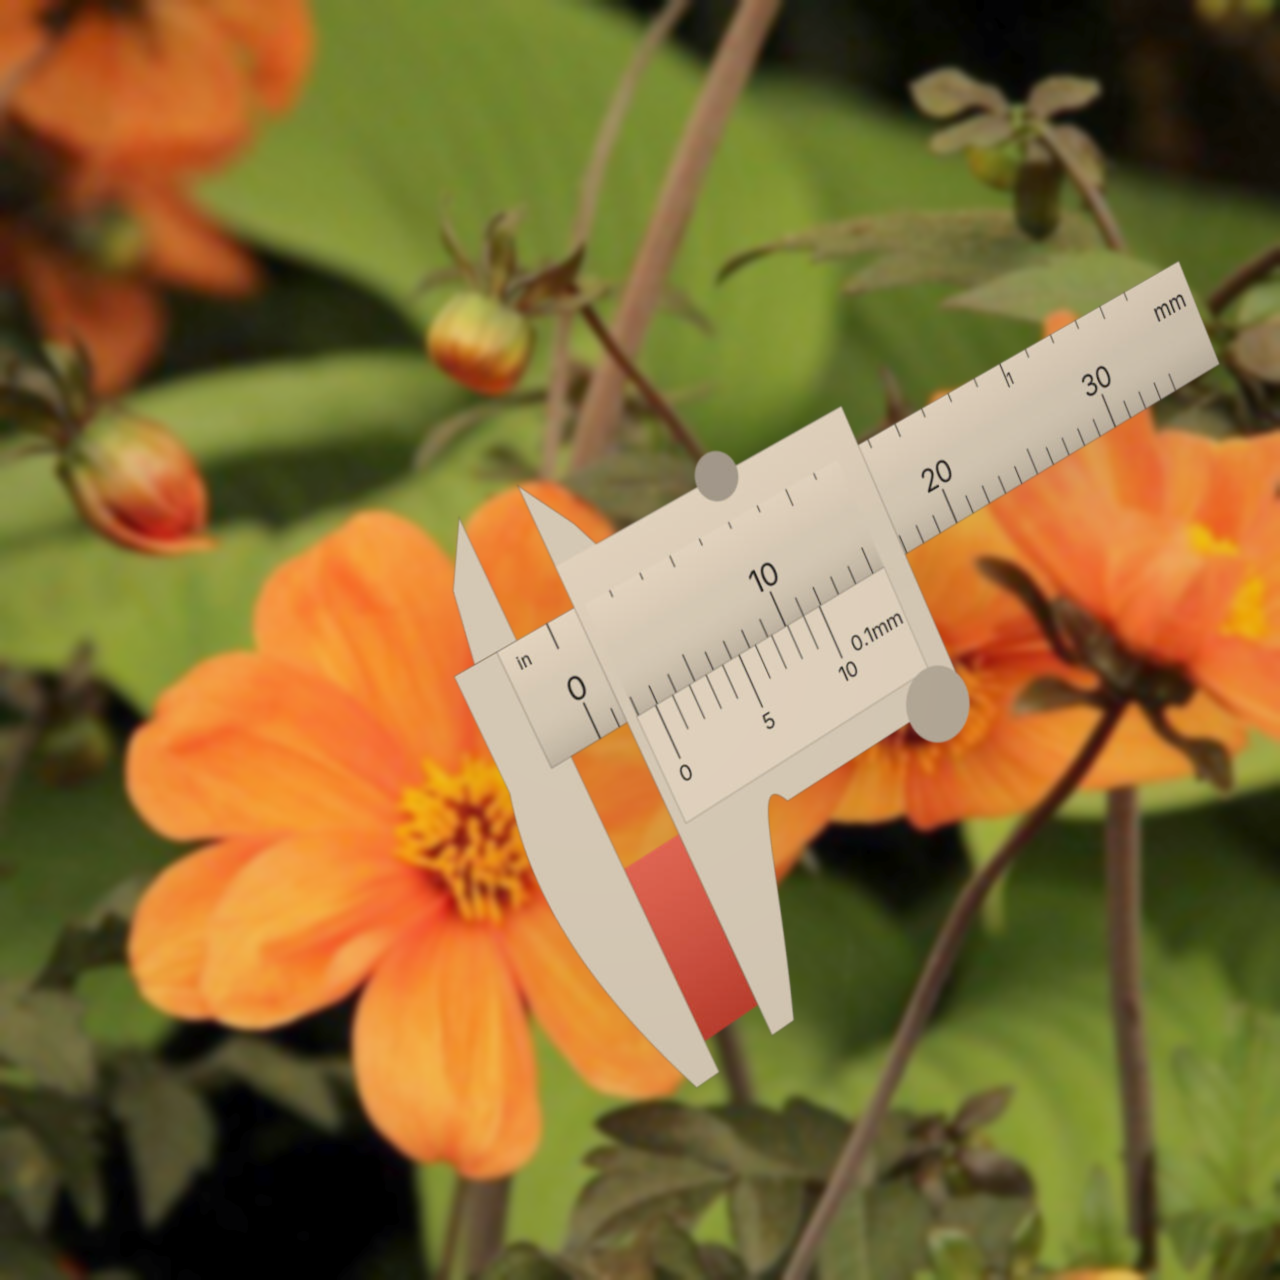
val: 2.9 mm
